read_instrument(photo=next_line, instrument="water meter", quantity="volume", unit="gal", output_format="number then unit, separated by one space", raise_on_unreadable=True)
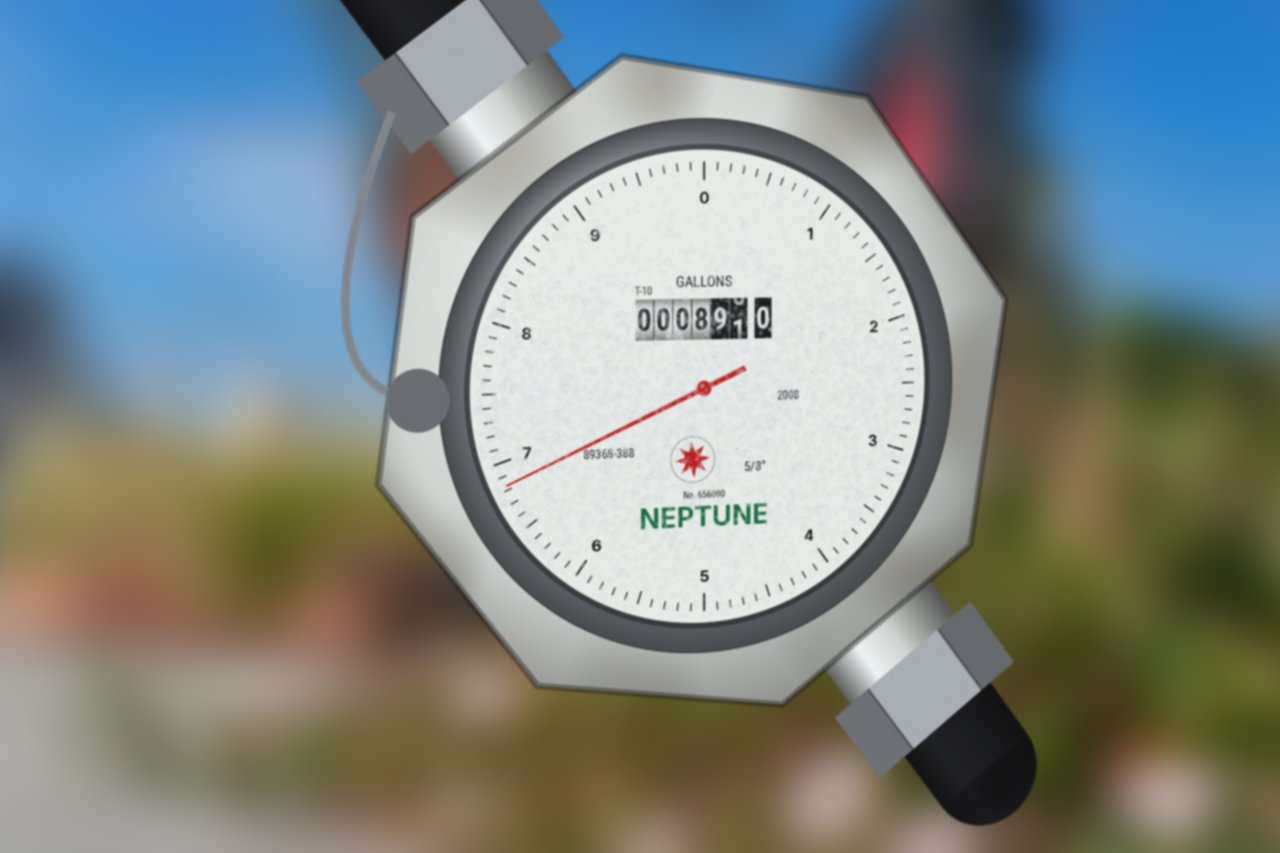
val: 8906.8 gal
